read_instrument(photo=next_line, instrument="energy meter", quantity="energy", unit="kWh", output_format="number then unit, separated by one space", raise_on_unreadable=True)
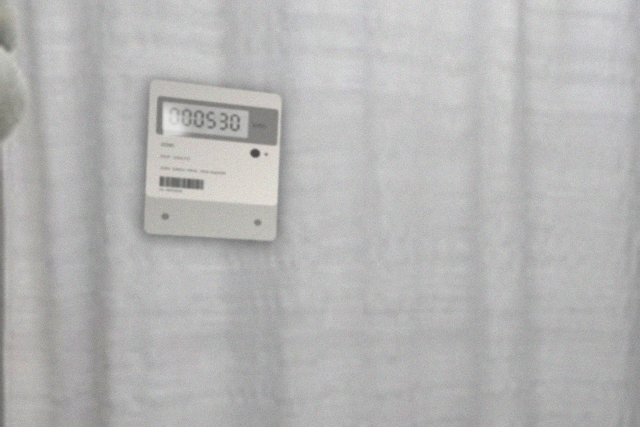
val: 530 kWh
